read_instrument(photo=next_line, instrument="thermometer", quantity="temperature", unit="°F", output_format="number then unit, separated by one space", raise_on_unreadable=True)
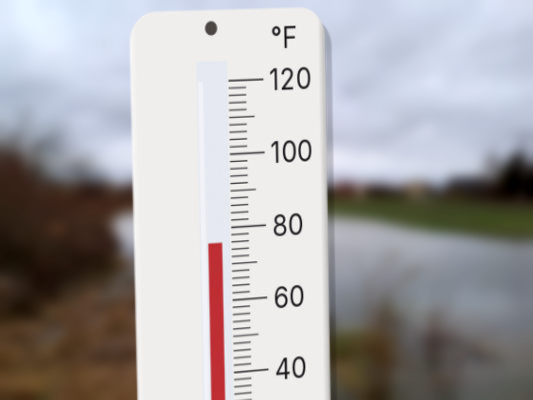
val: 76 °F
